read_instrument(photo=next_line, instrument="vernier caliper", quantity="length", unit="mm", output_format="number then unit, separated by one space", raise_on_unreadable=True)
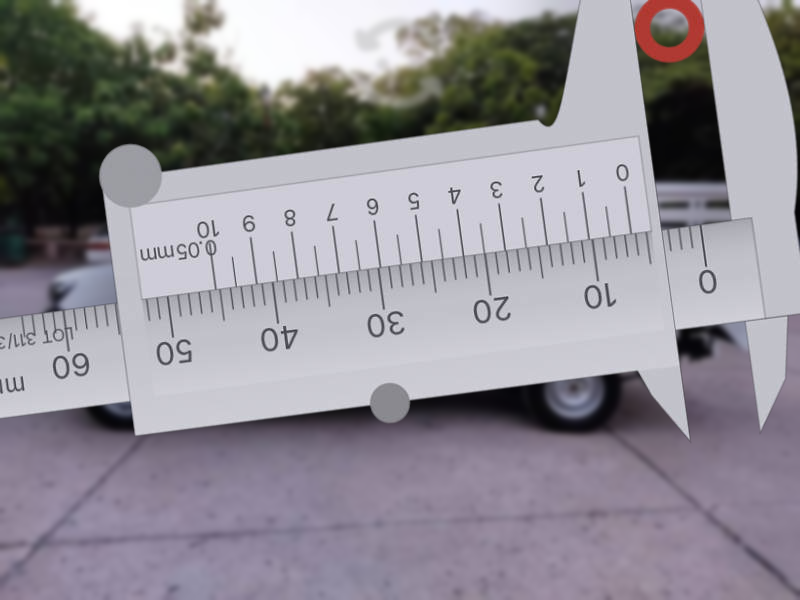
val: 6.4 mm
